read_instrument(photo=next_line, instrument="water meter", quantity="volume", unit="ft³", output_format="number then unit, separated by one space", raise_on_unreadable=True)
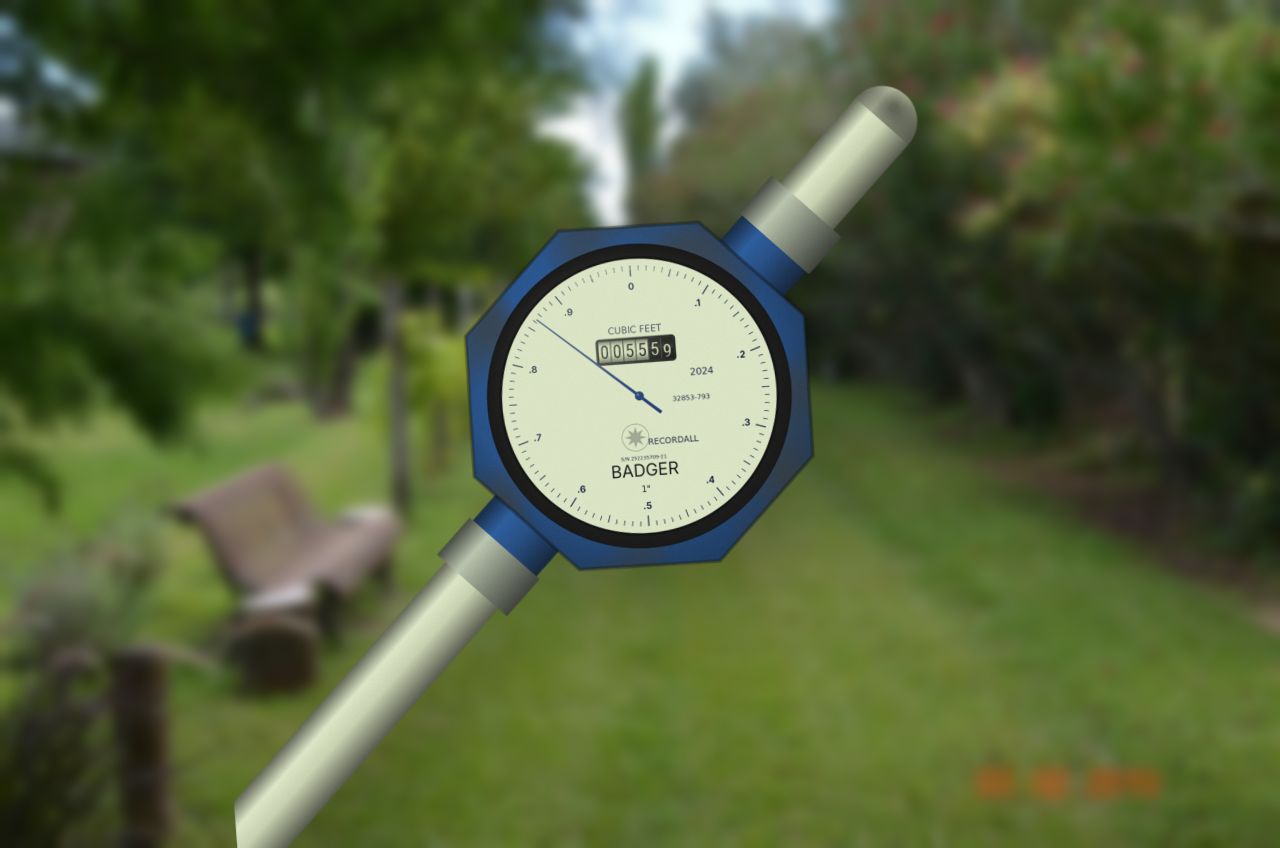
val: 5558.86 ft³
